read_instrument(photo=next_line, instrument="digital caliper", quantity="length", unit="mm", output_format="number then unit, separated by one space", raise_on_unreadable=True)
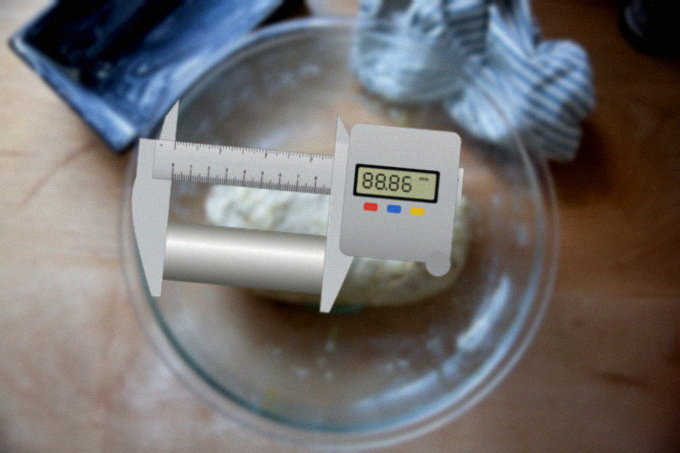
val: 88.86 mm
